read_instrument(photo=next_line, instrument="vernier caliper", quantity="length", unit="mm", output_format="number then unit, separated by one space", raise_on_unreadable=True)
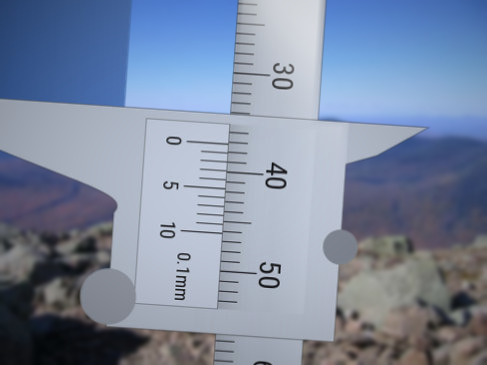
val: 37.2 mm
